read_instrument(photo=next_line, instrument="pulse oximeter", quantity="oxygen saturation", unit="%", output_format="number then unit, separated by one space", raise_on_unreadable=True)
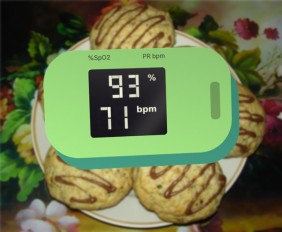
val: 93 %
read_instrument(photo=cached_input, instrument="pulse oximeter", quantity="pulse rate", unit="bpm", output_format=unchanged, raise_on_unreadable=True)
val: 71 bpm
